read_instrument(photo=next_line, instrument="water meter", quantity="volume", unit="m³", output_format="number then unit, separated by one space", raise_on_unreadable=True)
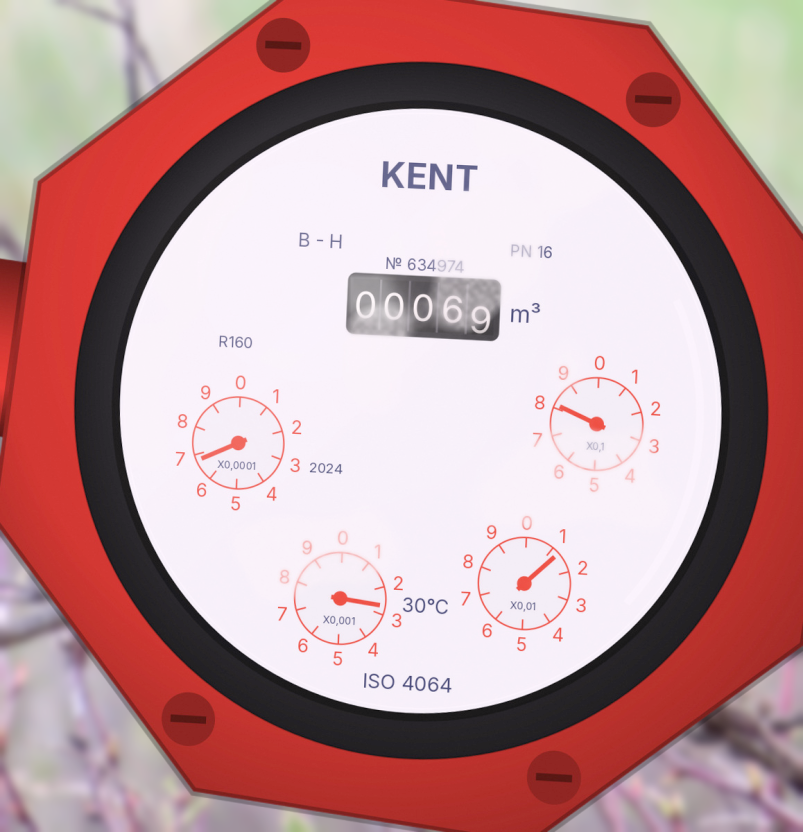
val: 68.8126 m³
